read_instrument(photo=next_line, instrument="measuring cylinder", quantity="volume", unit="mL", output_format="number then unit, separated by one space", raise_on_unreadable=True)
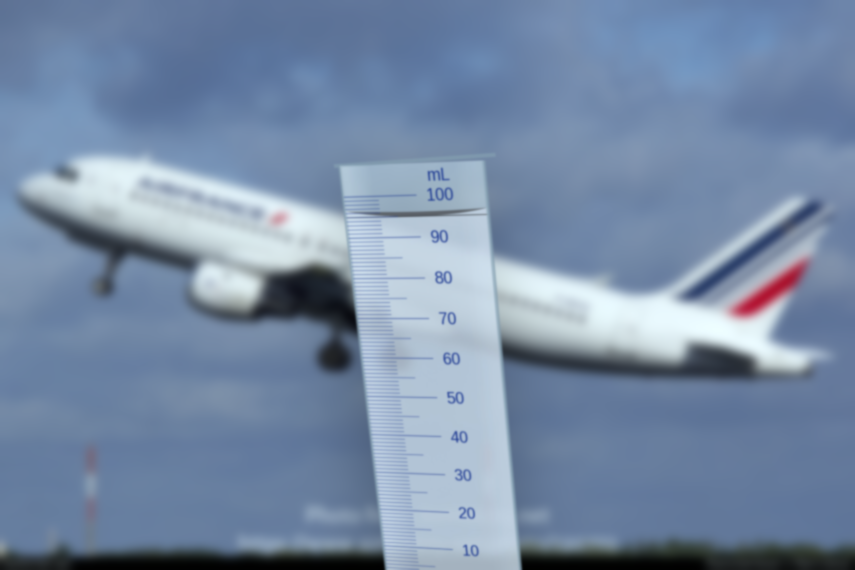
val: 95 mL
